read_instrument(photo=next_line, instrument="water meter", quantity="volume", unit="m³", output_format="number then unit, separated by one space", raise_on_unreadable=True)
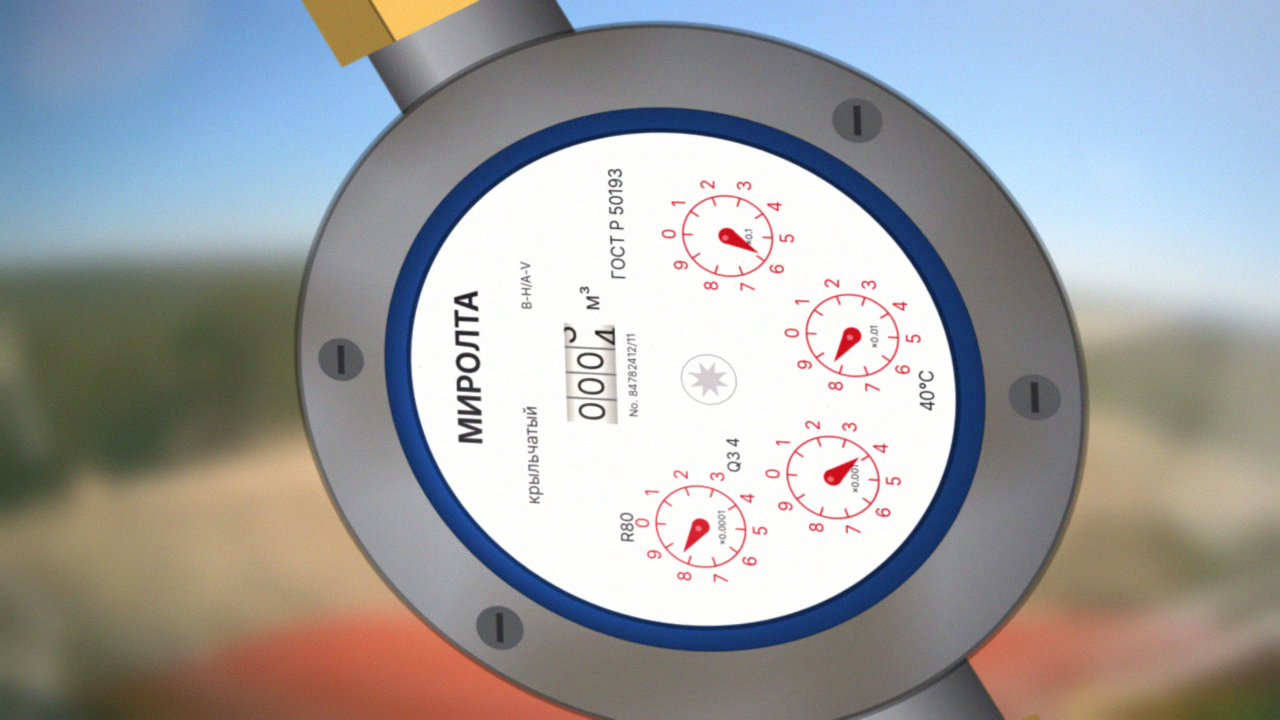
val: 3.5838 m³
